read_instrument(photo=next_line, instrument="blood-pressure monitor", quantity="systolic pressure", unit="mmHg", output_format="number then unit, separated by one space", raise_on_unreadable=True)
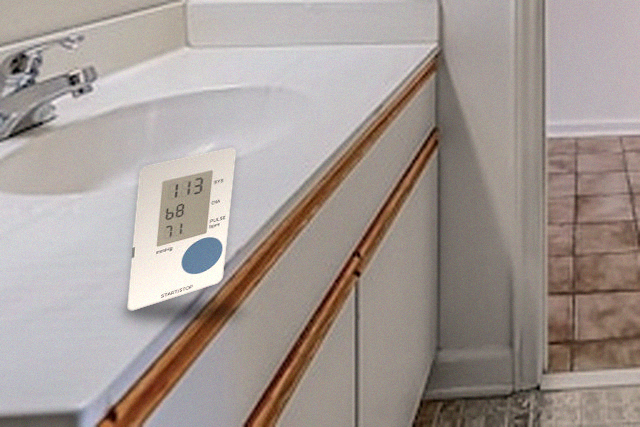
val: 113 mmHg
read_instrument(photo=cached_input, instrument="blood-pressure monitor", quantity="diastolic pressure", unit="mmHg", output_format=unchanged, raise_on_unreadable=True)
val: 68 mmHg
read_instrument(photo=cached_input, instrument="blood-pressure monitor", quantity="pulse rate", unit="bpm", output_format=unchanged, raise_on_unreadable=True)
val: 71 bpm
